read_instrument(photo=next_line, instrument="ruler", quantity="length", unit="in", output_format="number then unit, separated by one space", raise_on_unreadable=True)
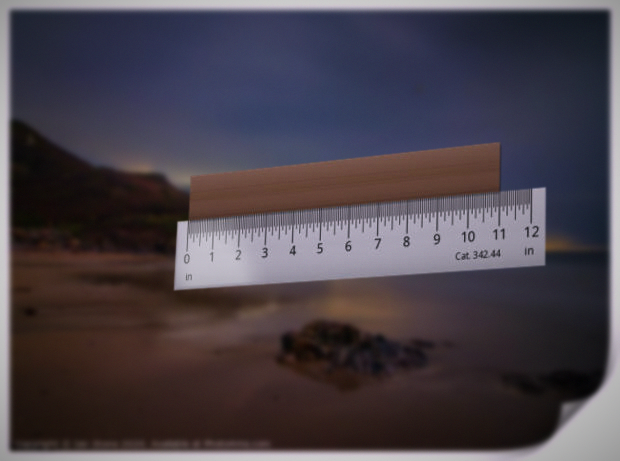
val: 11 in
